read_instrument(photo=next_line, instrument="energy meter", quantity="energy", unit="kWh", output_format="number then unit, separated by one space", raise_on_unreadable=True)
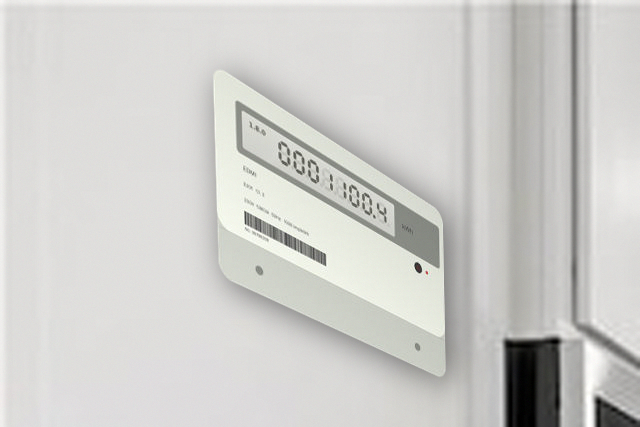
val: 1100.4 kWh
